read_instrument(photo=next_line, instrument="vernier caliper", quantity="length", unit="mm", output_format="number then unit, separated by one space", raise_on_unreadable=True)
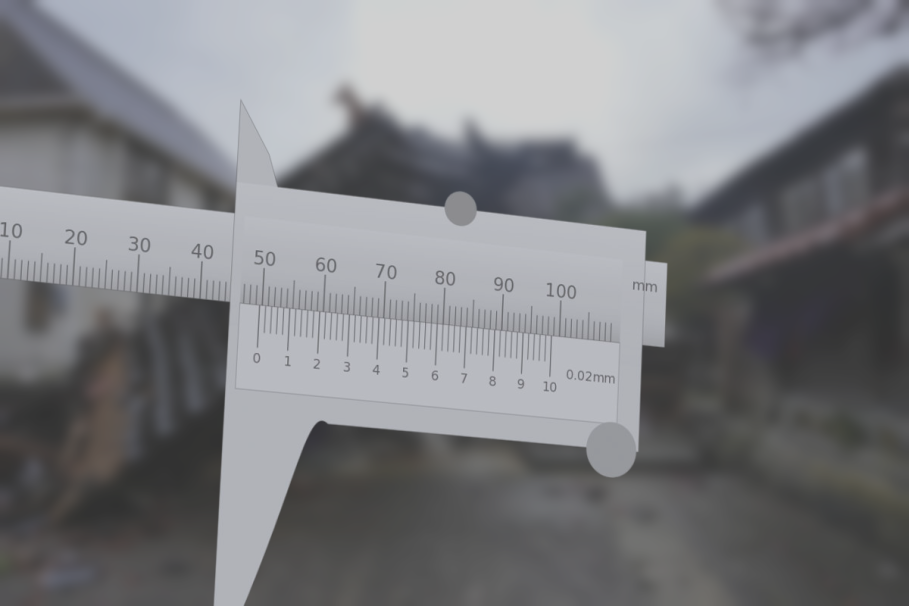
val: 49.6 mm
